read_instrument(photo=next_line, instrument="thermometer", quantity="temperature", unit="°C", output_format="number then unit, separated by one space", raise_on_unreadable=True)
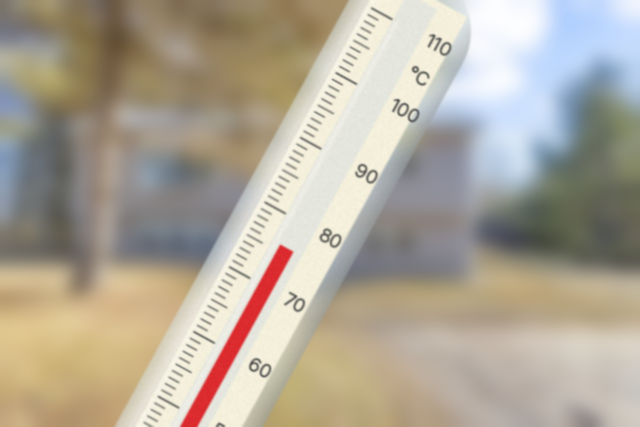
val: 76 °C
